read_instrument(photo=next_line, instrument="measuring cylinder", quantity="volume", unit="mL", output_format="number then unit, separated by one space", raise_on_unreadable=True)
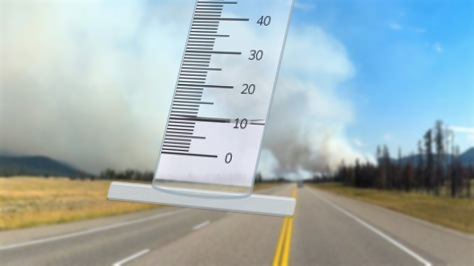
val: 10 mL
